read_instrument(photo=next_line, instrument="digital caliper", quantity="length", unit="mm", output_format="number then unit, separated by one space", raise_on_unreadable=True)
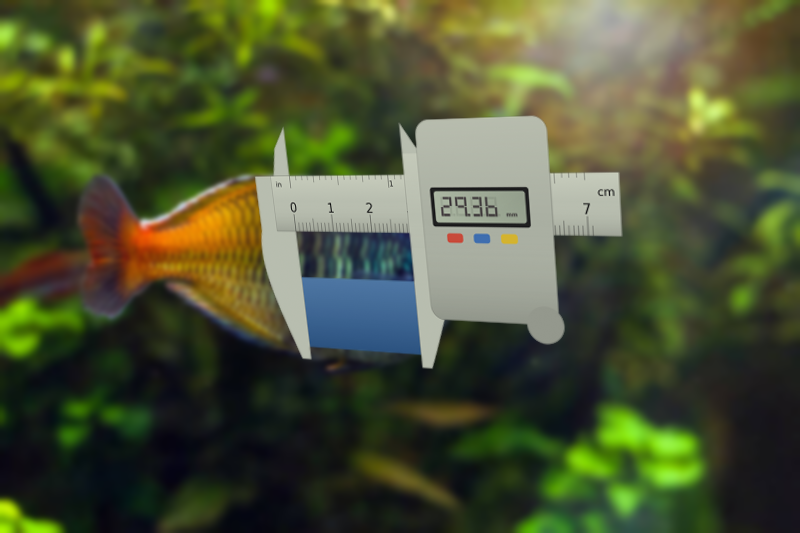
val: 29.36 mm
